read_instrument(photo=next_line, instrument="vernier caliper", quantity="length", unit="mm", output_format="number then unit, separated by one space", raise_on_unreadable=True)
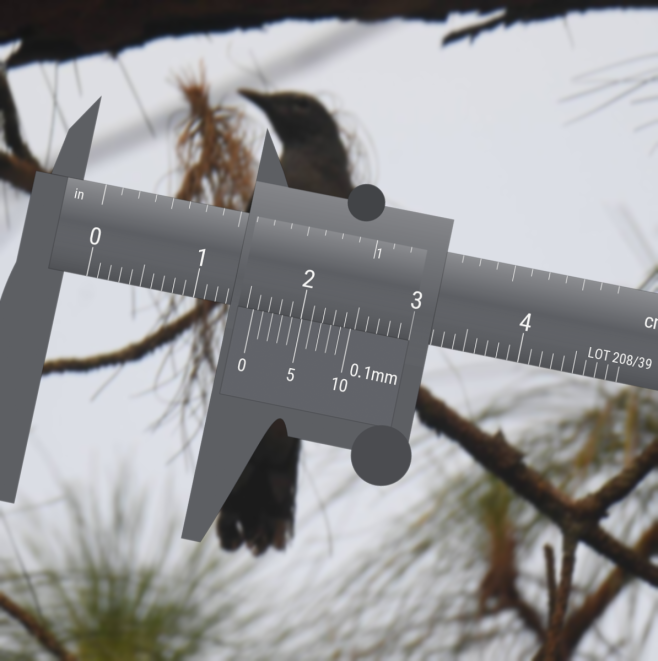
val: 15.6 mm
